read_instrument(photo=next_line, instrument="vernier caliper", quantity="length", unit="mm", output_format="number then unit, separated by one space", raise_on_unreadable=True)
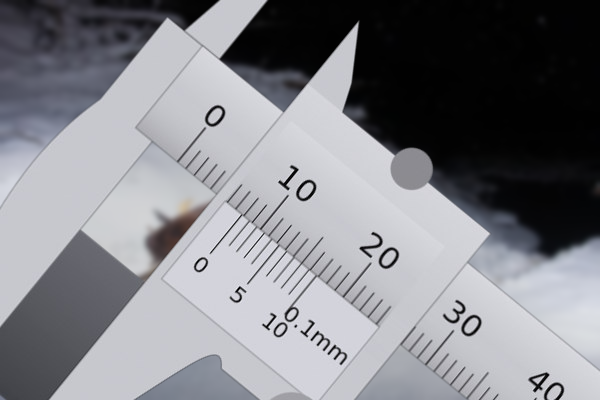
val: 7.8 mm
